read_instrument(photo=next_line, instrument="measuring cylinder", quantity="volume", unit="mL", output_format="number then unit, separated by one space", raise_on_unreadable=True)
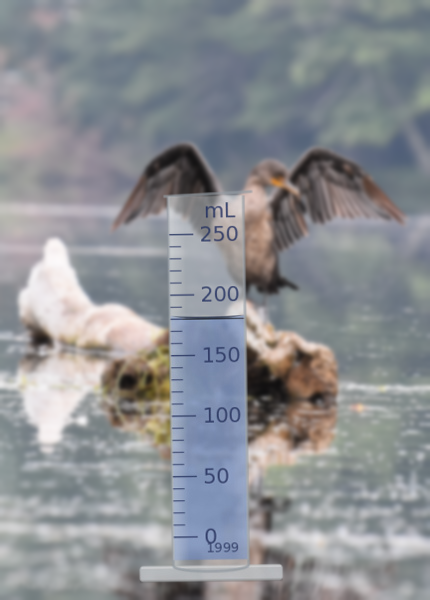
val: 180 mL
